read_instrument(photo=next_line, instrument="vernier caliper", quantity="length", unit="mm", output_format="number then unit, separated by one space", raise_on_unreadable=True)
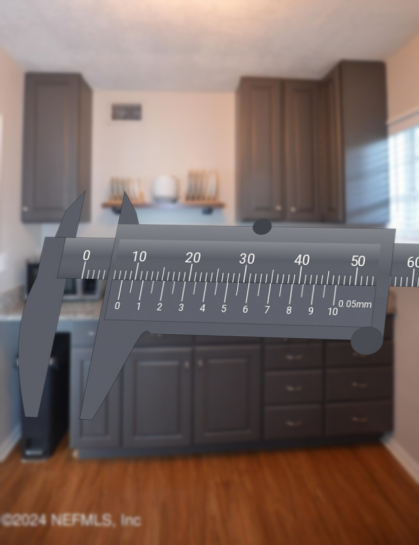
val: 7.6 mm
